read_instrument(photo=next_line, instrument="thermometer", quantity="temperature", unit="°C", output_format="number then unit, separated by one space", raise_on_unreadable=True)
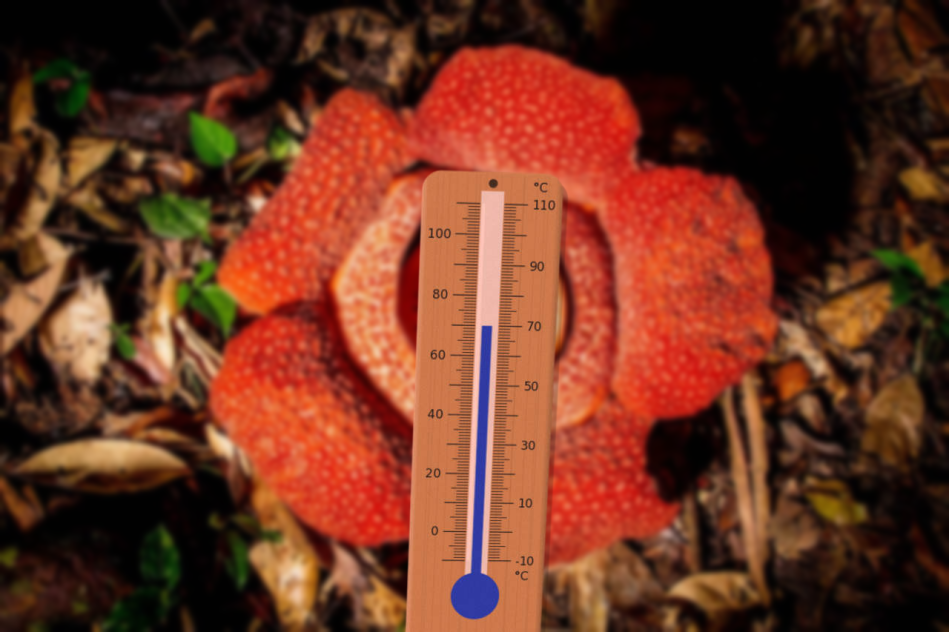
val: 70 °C
